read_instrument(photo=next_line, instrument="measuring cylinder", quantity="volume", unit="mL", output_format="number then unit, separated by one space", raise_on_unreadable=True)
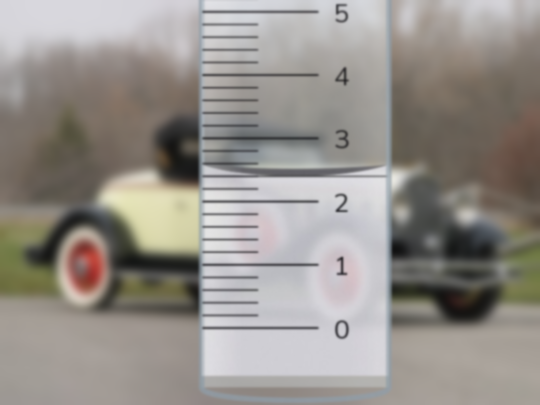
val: 2.4 mL
